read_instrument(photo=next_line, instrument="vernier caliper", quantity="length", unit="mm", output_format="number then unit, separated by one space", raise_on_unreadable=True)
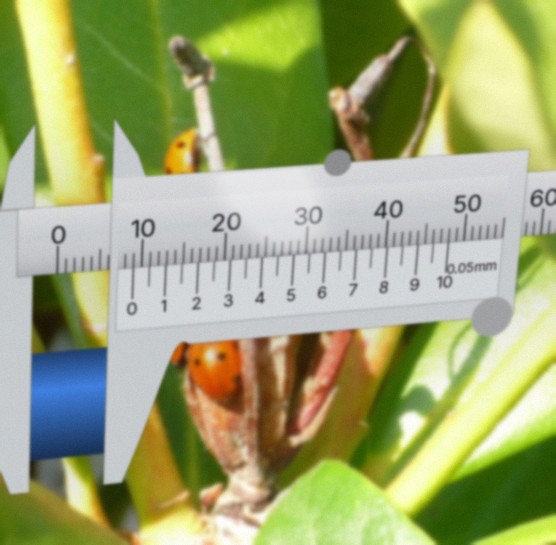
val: 9.0 mm
